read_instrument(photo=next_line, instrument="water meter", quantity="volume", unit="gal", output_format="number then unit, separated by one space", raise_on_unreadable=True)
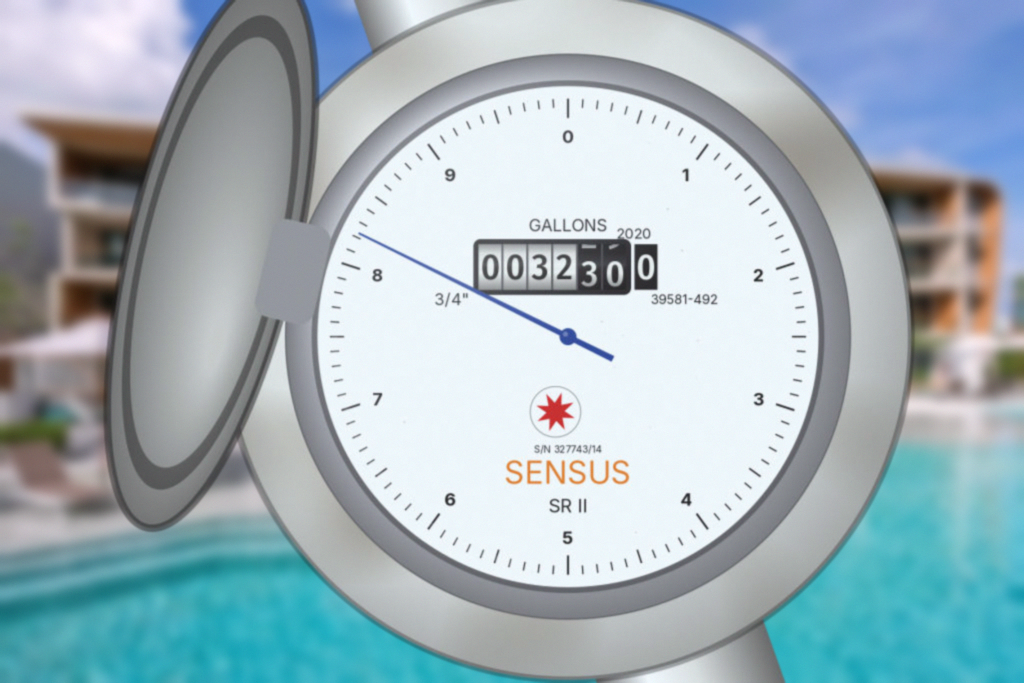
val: 32298.2 gal
